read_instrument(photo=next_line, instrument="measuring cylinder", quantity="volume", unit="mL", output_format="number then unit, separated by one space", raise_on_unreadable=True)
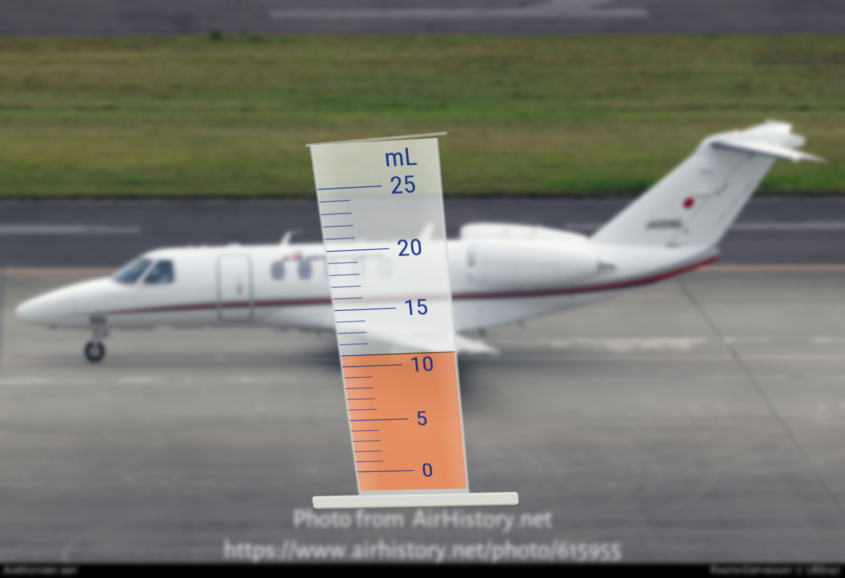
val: 11 mL
